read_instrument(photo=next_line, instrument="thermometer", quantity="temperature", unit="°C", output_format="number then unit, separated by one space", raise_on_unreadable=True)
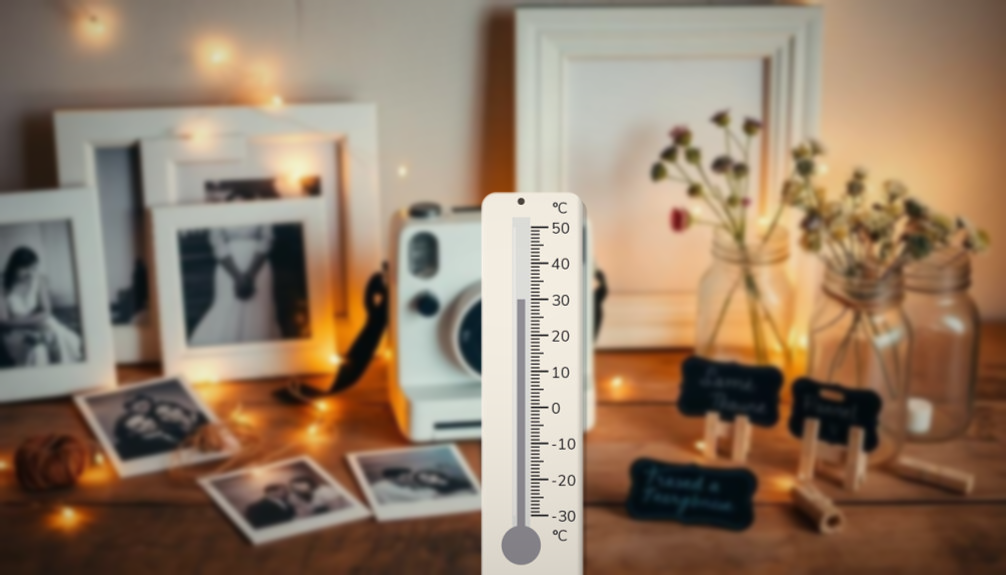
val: 30 °C
